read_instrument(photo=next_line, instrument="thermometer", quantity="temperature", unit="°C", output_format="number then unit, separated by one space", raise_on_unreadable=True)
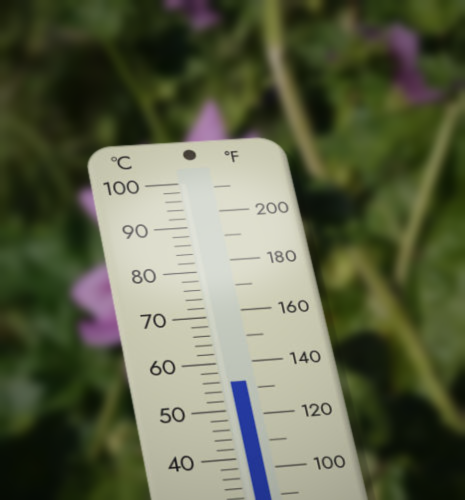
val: 56 °C
